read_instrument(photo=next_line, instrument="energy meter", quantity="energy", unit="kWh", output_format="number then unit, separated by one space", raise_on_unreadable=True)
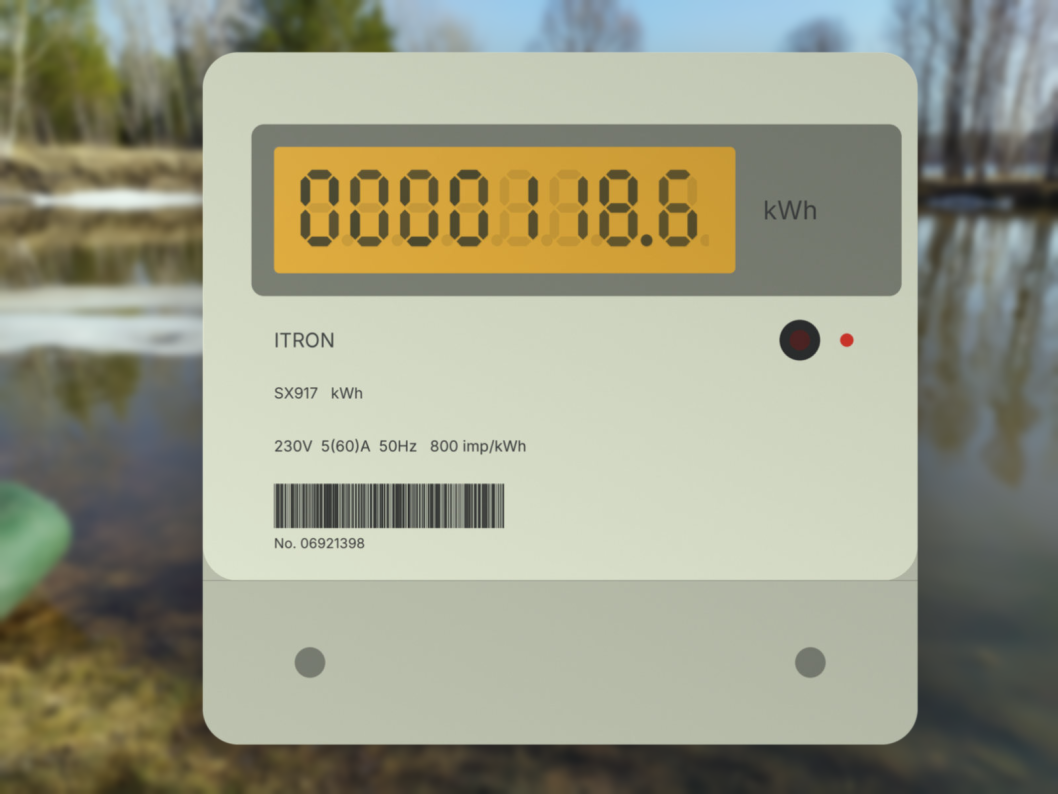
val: 118.6 kWh
